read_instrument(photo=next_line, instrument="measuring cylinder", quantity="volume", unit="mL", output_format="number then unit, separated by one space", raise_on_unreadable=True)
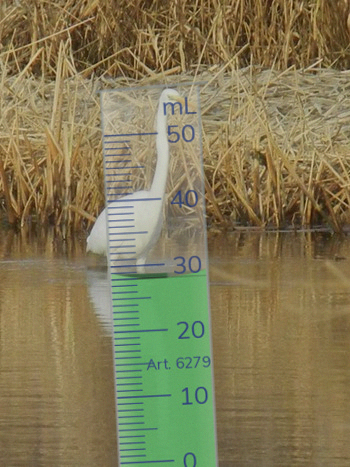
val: 28 mL
